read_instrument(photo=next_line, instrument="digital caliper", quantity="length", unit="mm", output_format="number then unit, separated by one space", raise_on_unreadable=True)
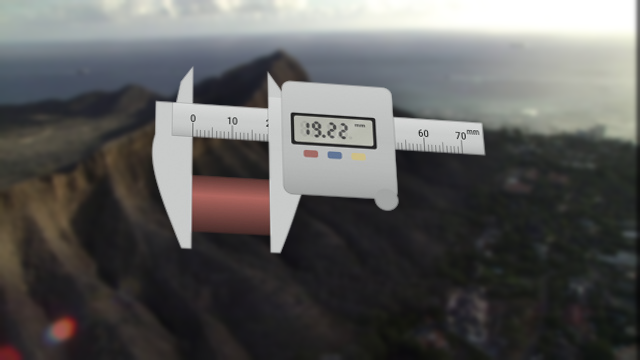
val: 19.22 mm
